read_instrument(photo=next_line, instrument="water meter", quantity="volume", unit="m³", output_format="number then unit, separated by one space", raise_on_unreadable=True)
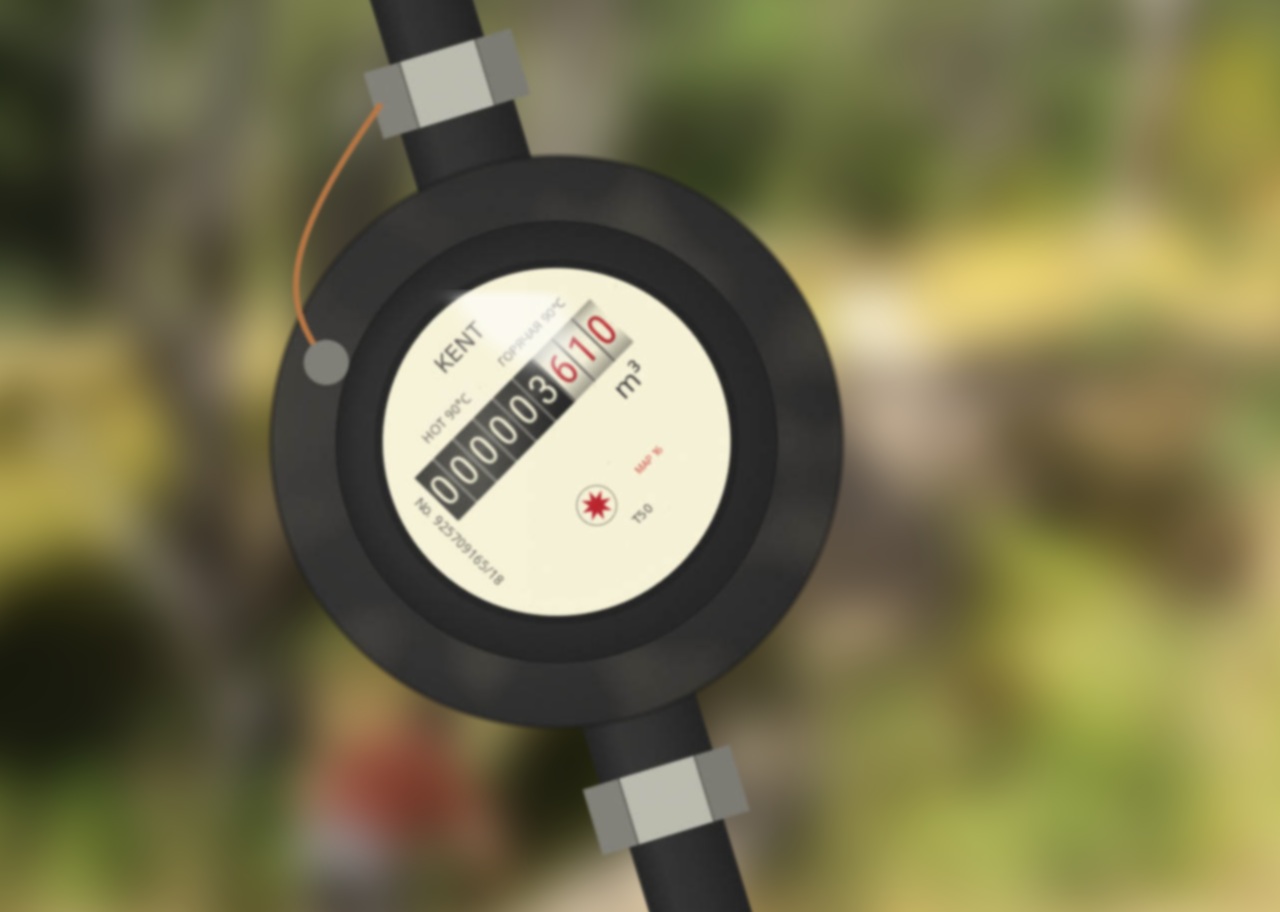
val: 3.610 m³
